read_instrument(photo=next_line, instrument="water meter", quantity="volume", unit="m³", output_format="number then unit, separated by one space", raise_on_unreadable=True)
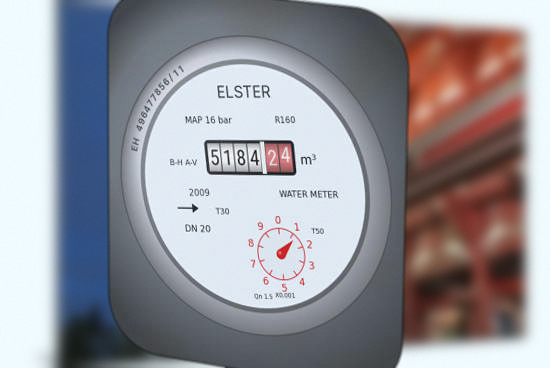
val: 5184.241 m³
